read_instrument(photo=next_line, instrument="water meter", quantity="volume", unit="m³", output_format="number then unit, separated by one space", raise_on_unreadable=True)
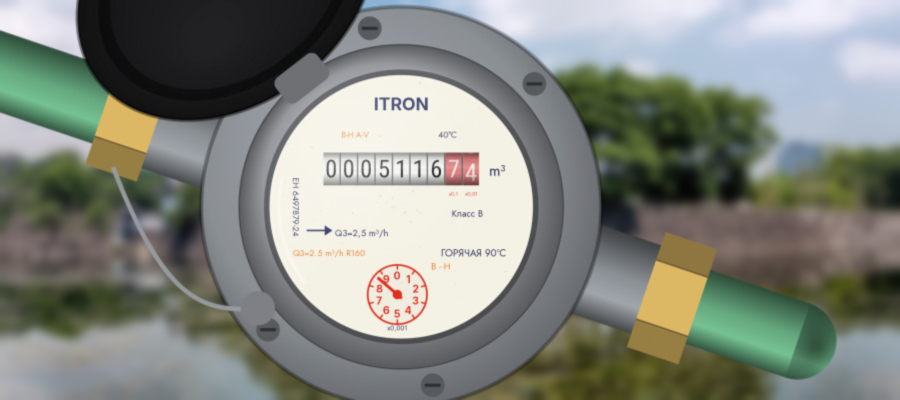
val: 5116.738 m³
